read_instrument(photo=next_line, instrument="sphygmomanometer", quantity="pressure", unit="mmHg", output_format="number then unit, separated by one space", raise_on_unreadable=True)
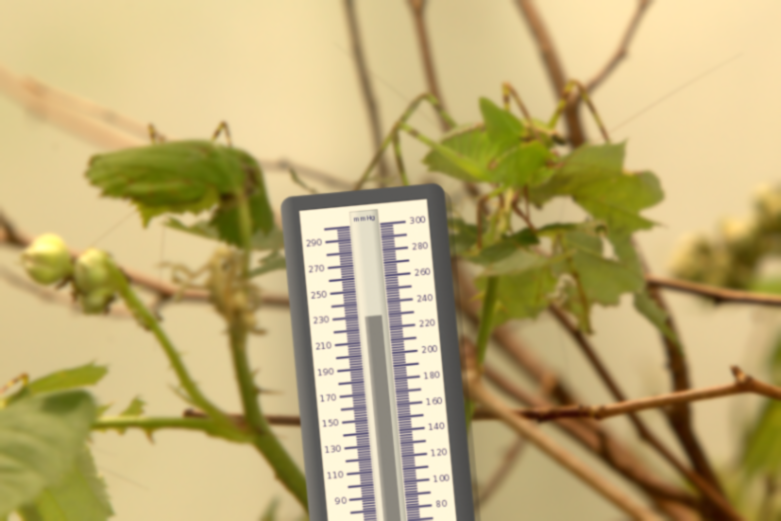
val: 230 mmHg
